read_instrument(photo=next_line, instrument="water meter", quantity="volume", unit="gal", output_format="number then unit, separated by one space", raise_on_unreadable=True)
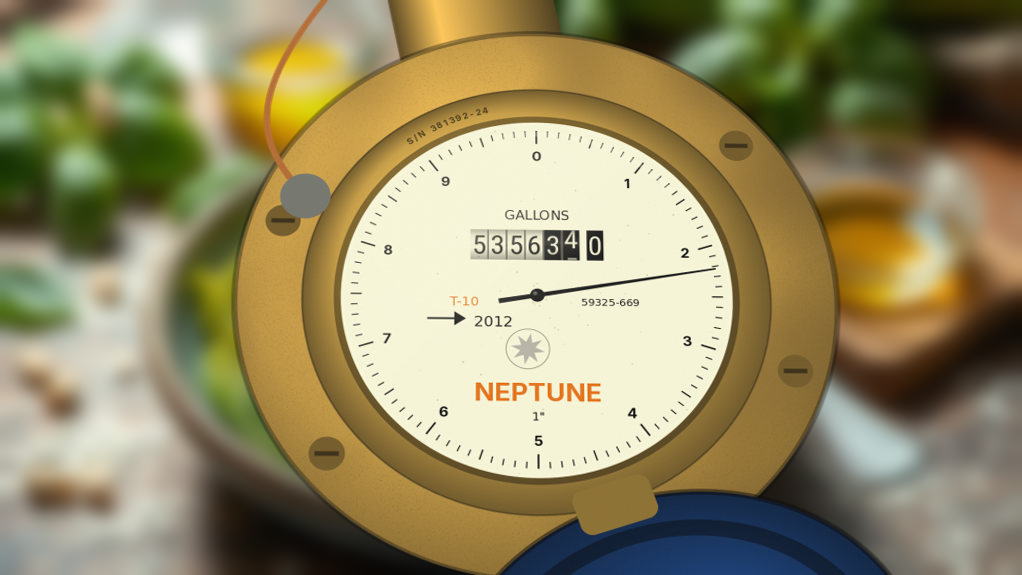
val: 5356342.2 gal
